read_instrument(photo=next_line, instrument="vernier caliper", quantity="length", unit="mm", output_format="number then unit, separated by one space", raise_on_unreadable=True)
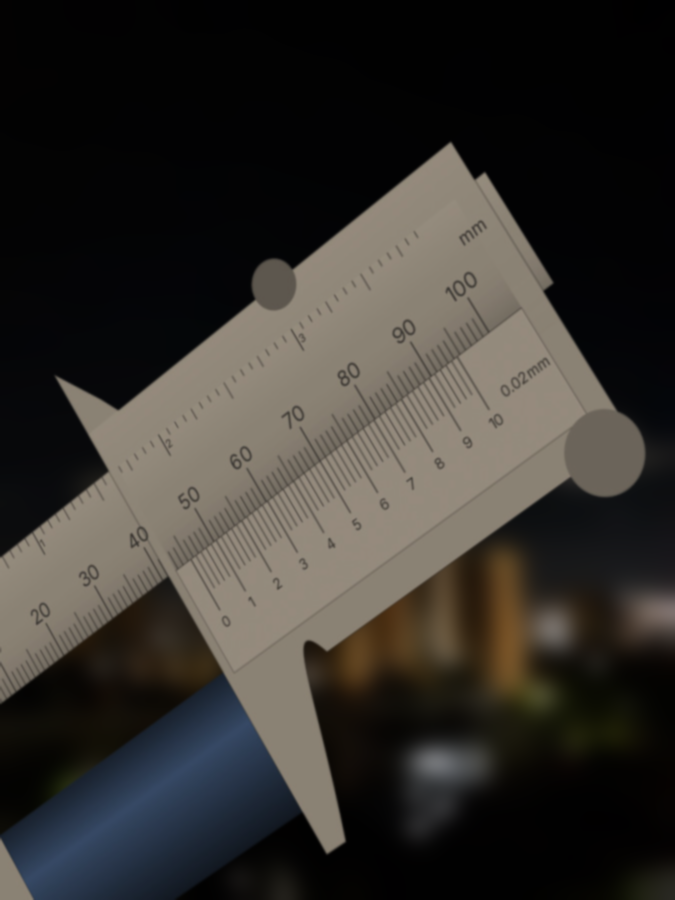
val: 45.5 mm
